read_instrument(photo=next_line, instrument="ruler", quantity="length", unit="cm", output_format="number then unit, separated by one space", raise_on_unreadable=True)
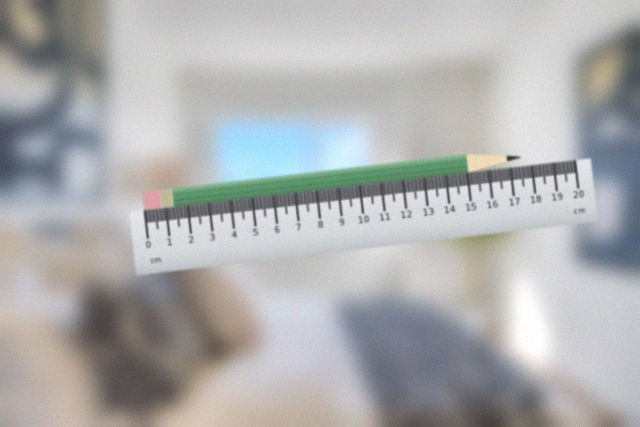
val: 17.5 cm
